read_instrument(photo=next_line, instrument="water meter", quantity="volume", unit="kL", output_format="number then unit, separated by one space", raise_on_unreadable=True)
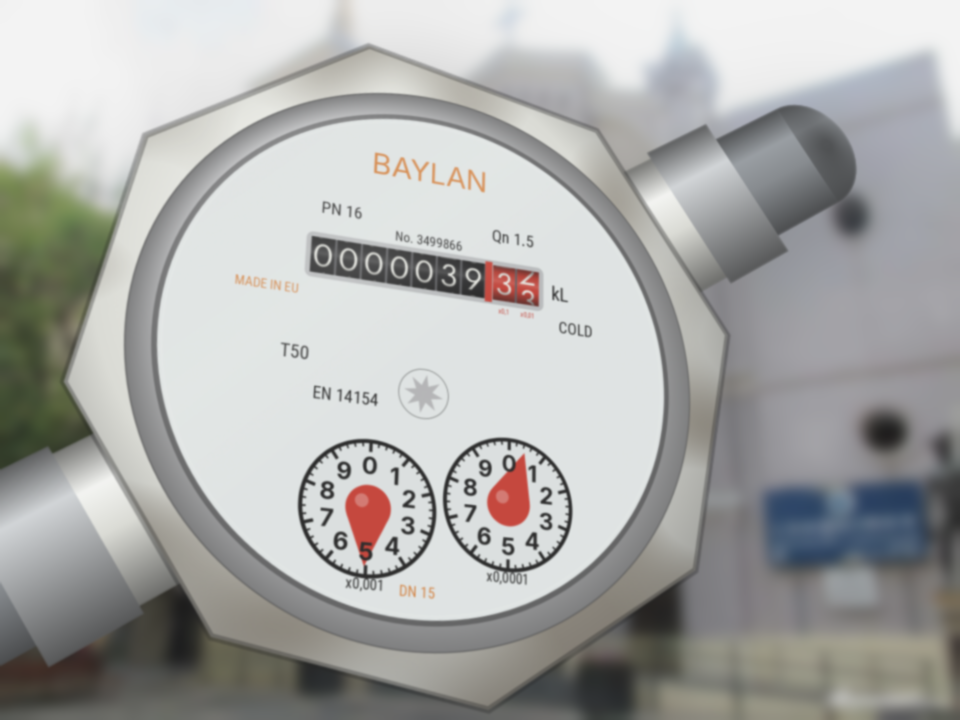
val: 39.3250 kL
